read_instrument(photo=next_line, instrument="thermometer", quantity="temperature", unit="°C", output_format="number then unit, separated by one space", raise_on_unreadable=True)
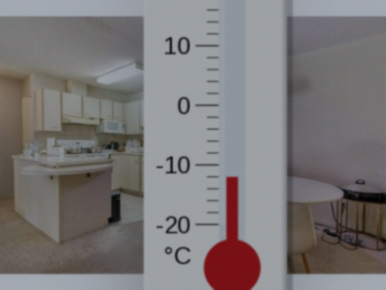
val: -12 °C
